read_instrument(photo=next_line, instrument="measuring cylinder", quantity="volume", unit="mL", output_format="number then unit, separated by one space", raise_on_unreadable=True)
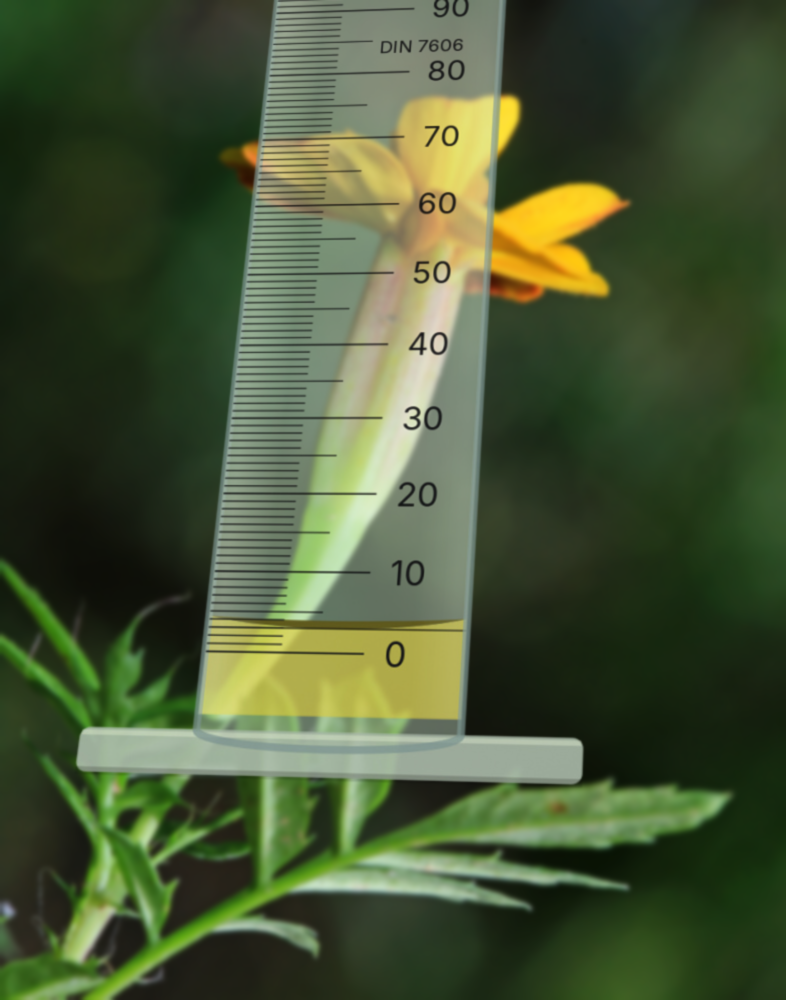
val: 3 mL
